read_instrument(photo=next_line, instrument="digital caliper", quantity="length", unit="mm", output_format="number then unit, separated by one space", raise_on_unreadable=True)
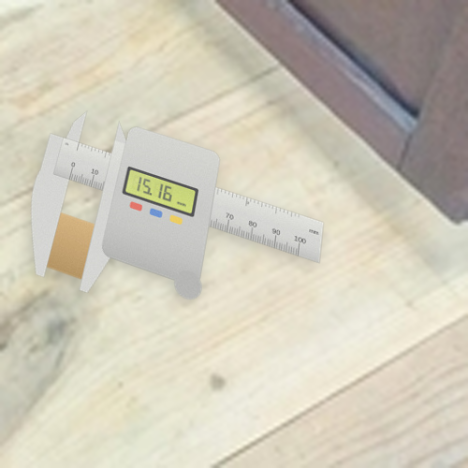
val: 15.16 mm
